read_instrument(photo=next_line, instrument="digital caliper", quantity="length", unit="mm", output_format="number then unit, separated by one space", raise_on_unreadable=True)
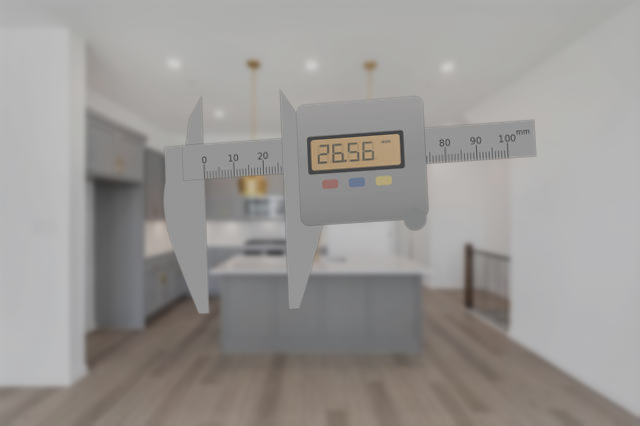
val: 26.56 mm
